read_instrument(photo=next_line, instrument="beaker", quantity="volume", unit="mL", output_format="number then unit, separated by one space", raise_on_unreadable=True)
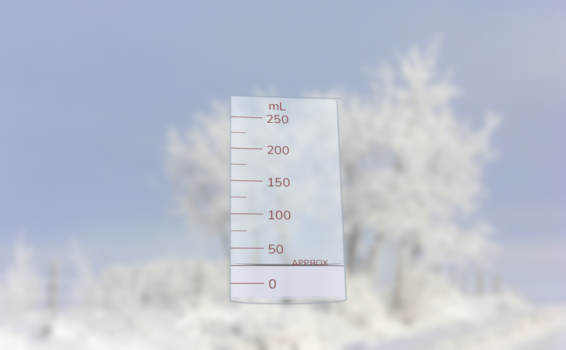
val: 25 mL
